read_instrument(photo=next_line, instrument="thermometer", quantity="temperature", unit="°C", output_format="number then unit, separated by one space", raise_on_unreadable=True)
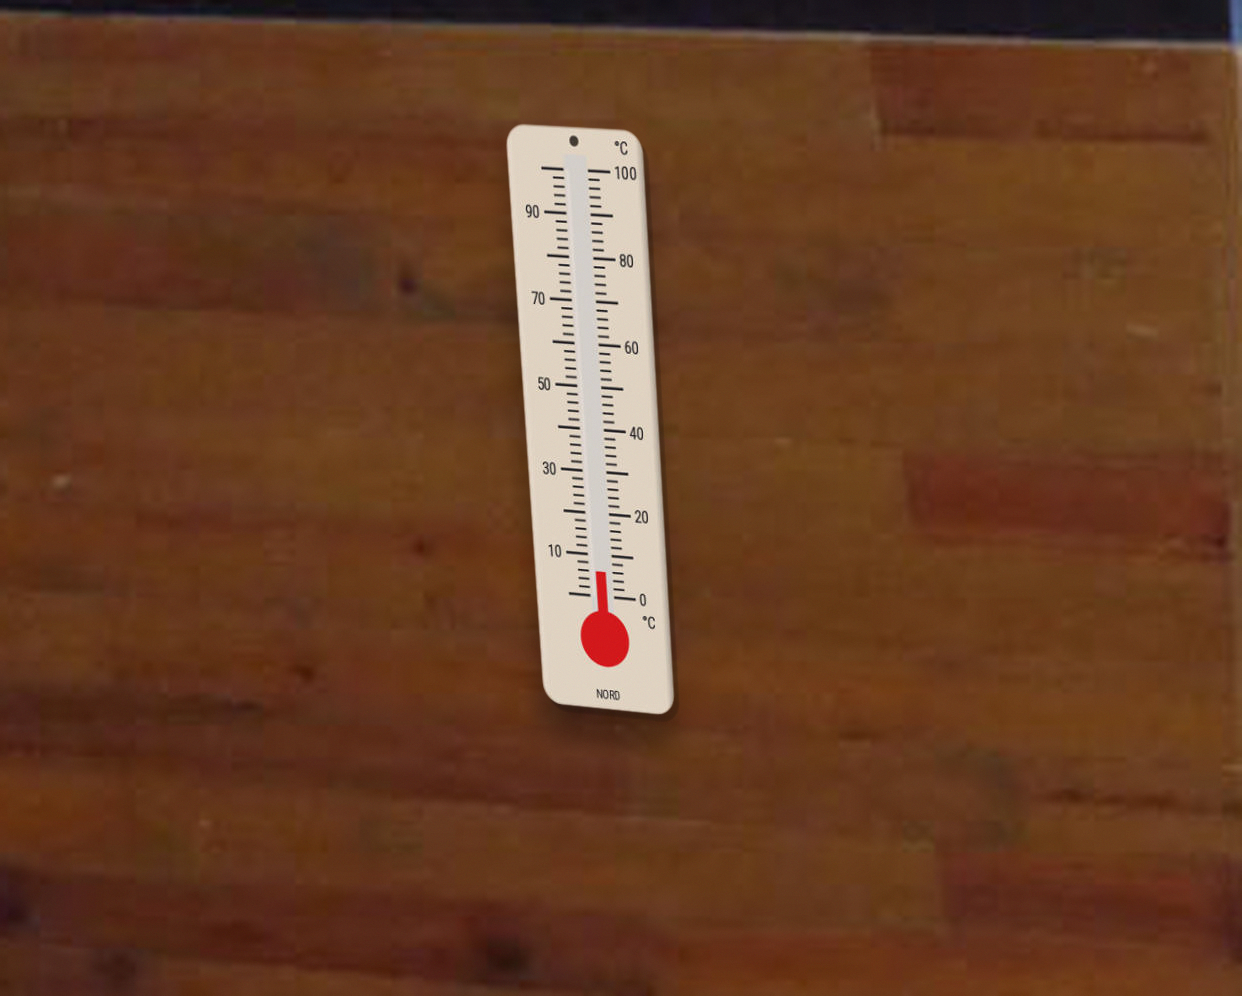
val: 6 °C
